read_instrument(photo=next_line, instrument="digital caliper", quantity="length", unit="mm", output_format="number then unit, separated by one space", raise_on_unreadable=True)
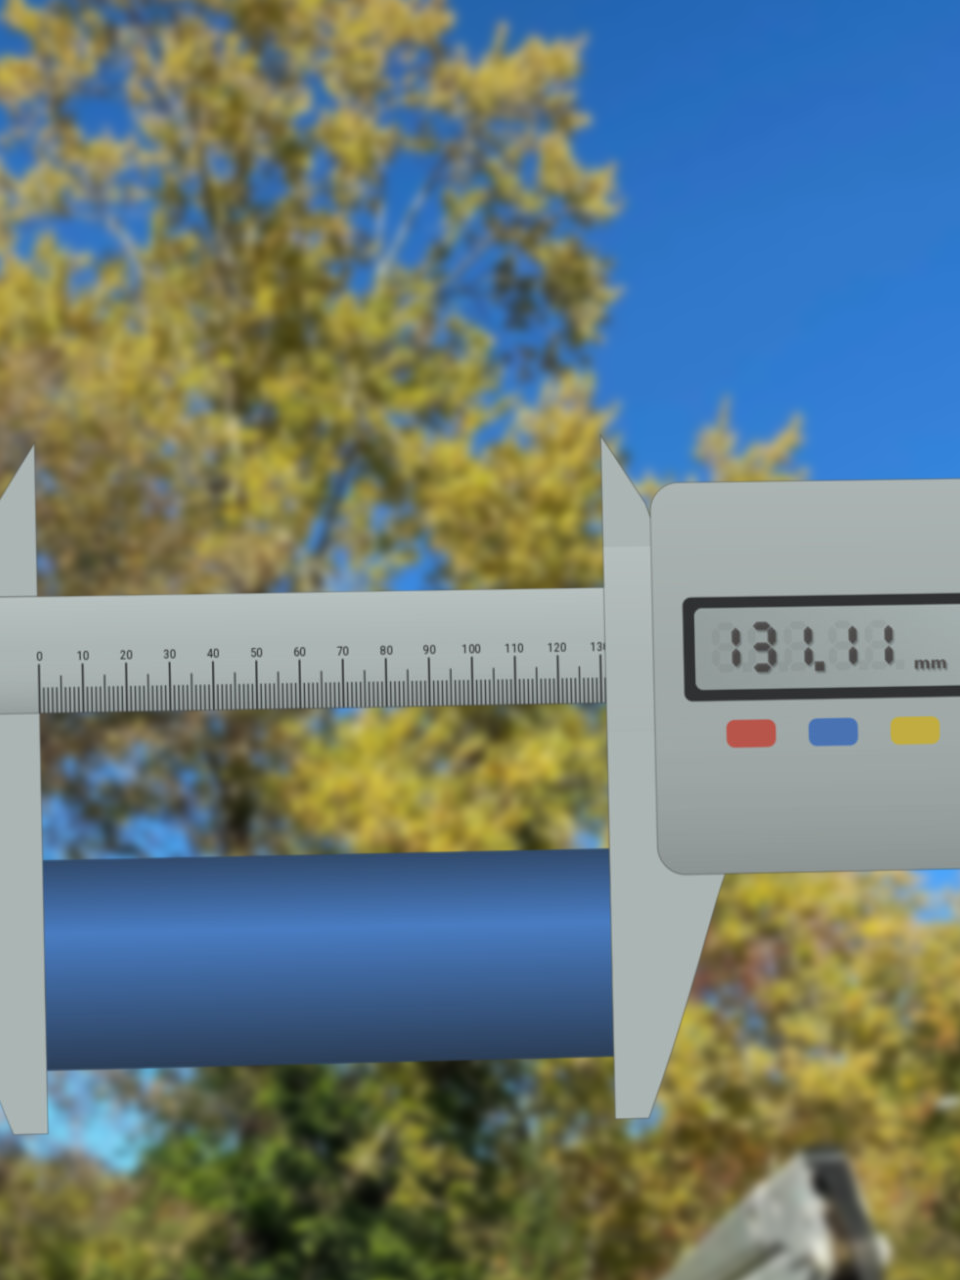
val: 131.11 mm
